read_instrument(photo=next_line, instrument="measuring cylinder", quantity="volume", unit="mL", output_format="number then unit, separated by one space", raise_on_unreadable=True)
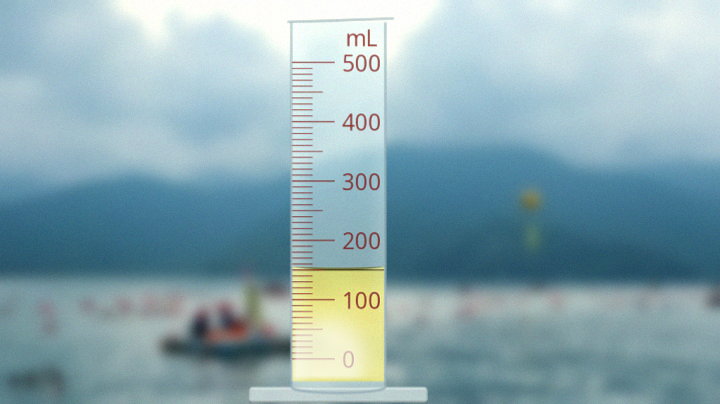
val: 150 mL
